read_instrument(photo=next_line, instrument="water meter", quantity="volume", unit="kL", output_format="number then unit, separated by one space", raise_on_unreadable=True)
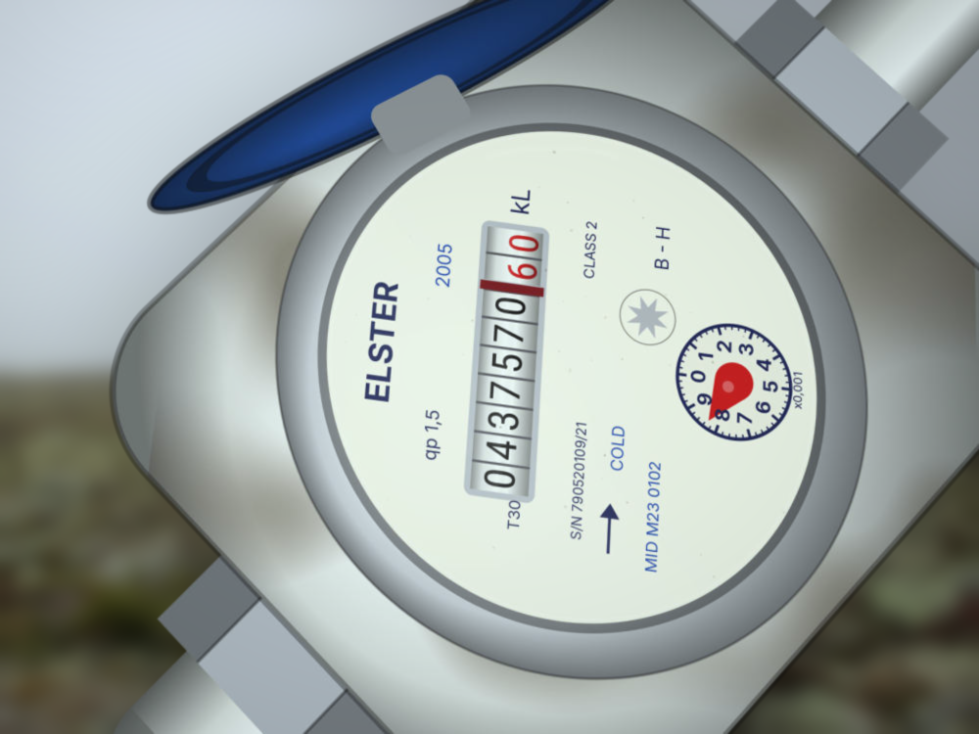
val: 437570.598 kL
